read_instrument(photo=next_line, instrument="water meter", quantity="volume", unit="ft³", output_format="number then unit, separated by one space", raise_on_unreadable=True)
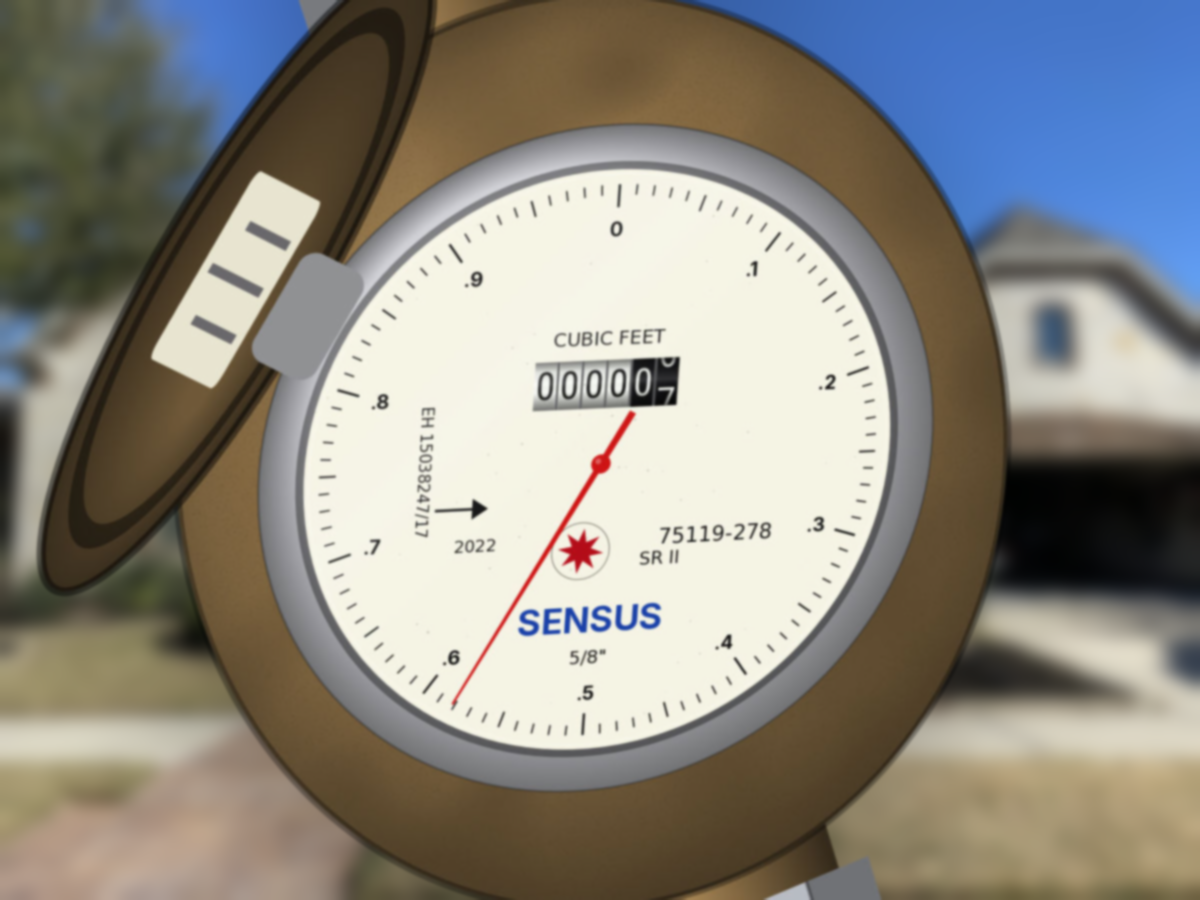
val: 6.58 ft³
